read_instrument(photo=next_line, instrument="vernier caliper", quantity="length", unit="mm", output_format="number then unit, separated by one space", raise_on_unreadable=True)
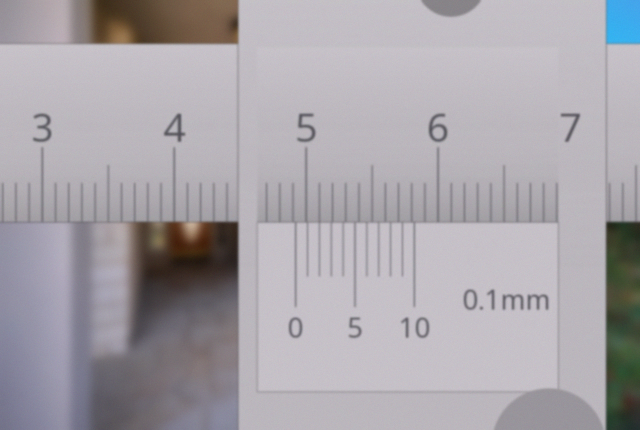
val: 49.2 mm
